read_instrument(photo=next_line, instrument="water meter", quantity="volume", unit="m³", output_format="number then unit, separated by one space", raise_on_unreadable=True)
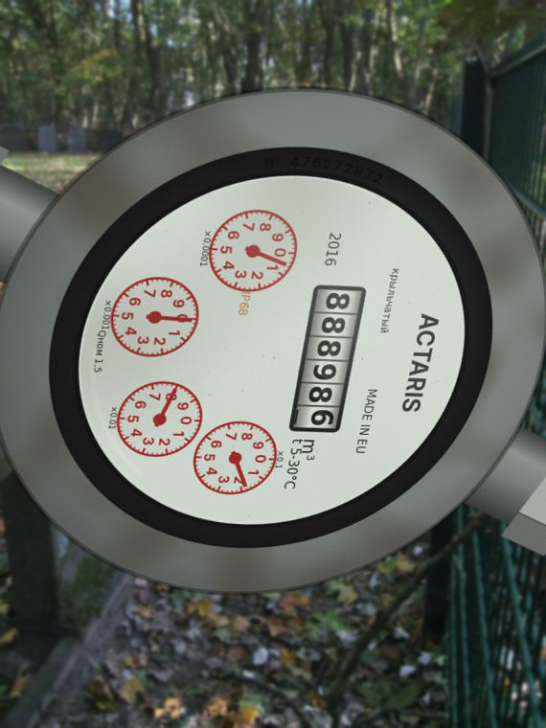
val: 888986.1800 m³
